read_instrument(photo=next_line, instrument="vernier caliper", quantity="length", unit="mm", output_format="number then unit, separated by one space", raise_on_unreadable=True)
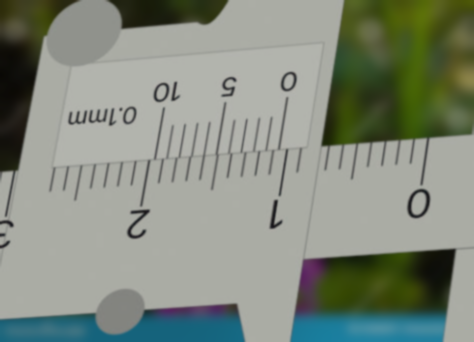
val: 10.6 mm
